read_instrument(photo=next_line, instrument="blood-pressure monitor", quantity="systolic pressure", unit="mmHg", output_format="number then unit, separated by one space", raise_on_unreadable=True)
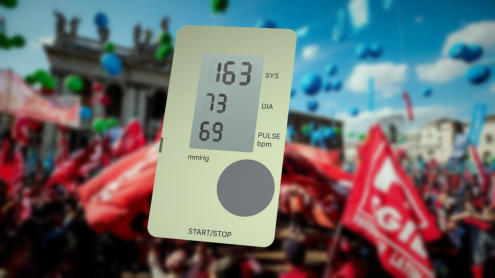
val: 163 mmHg
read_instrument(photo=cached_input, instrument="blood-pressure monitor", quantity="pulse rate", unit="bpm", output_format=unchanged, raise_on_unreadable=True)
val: 69 bpm
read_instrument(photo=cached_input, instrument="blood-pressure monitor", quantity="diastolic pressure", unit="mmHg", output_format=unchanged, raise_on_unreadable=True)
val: 73 mmHg
